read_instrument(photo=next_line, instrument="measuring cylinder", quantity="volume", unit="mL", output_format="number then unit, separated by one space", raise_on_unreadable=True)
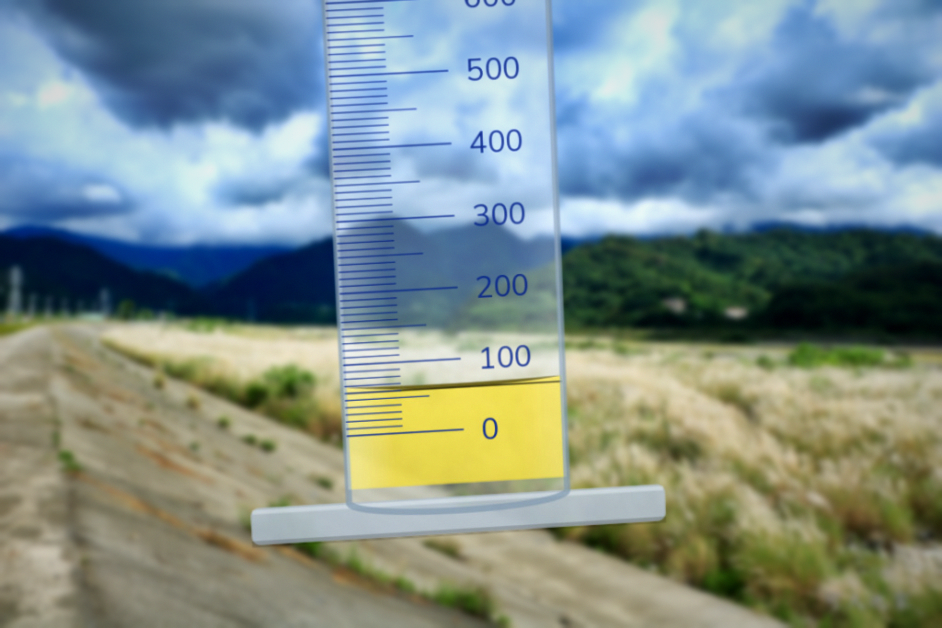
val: 60 mL
